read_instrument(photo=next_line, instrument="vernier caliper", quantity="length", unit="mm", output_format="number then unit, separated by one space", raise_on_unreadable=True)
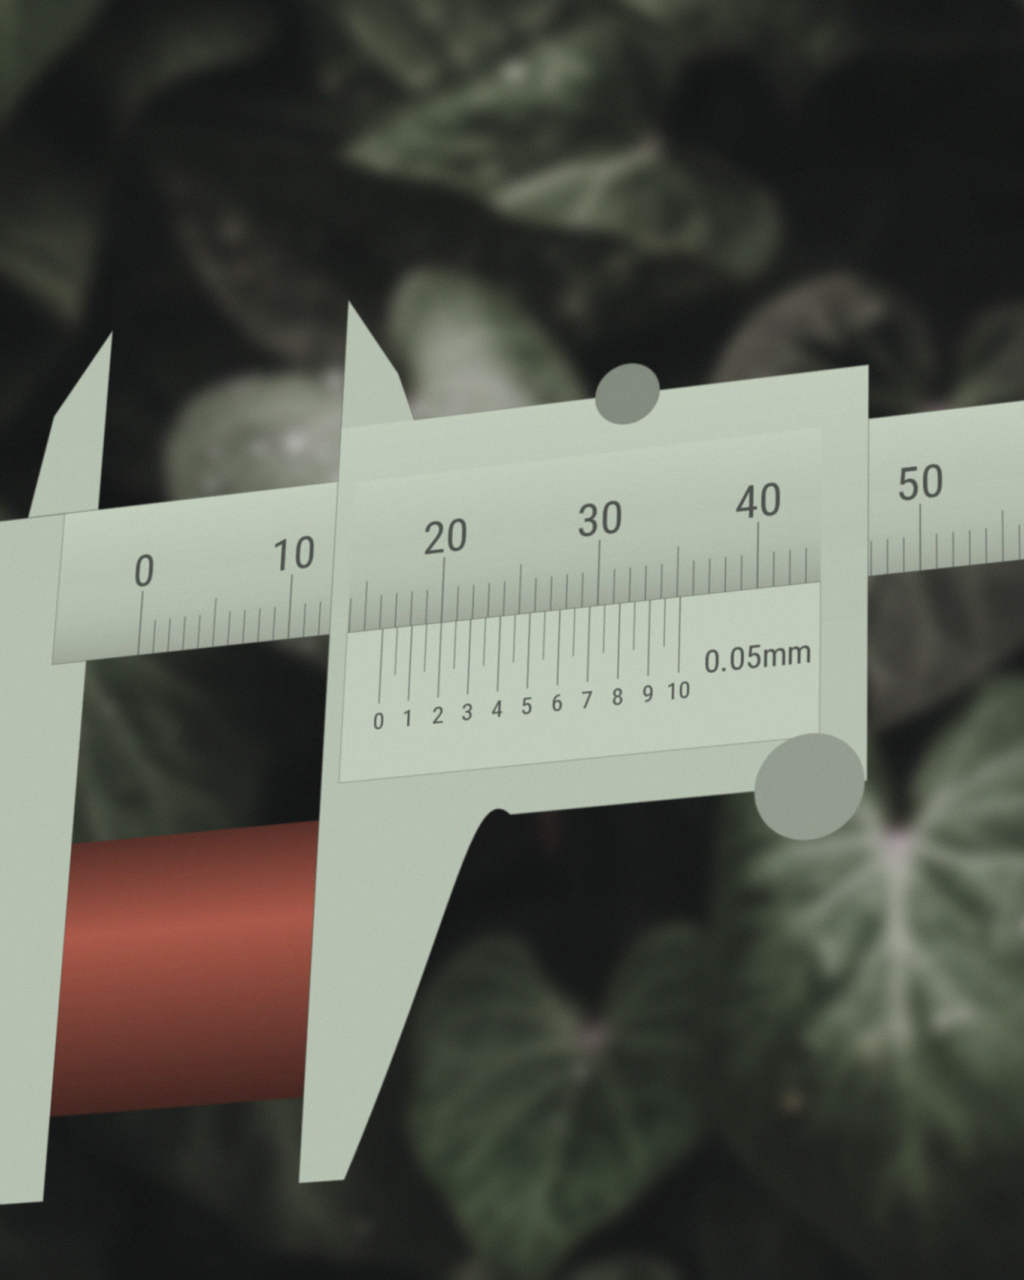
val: 16.2 mm
